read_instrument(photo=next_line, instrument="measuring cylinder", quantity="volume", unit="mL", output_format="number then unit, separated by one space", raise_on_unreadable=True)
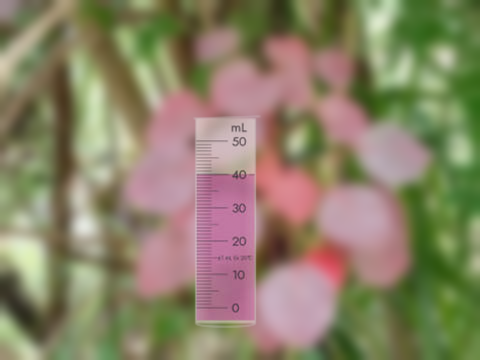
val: 40 mL
